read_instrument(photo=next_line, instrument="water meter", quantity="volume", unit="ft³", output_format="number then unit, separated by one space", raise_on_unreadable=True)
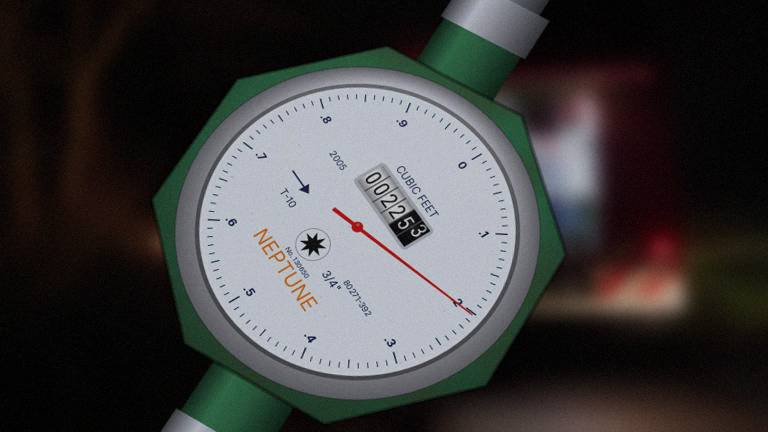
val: 2253.20 ft³
